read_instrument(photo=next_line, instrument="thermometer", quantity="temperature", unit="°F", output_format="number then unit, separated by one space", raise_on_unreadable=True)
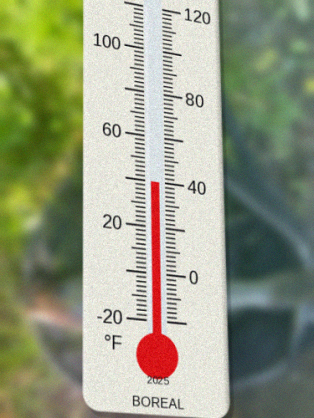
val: 40 °F
